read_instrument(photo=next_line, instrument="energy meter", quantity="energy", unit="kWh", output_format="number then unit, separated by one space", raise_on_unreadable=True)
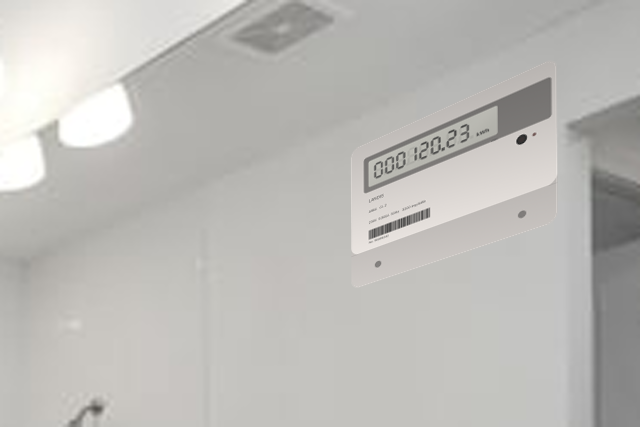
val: 120.23 kWh
